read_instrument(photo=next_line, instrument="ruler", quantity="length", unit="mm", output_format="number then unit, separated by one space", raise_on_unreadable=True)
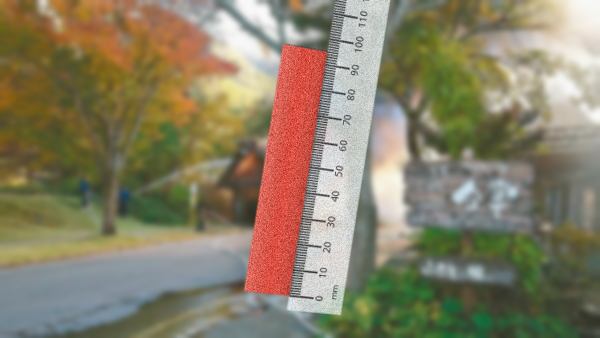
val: 95 mm
